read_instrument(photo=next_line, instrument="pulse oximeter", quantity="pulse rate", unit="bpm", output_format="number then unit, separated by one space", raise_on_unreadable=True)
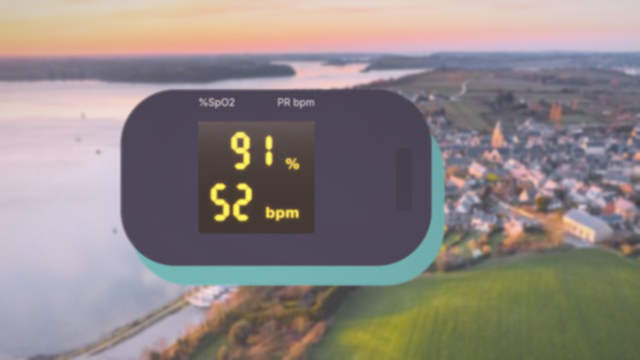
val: 52 bpm
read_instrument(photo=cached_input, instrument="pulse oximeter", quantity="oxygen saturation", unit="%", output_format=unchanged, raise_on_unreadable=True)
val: 91 %
